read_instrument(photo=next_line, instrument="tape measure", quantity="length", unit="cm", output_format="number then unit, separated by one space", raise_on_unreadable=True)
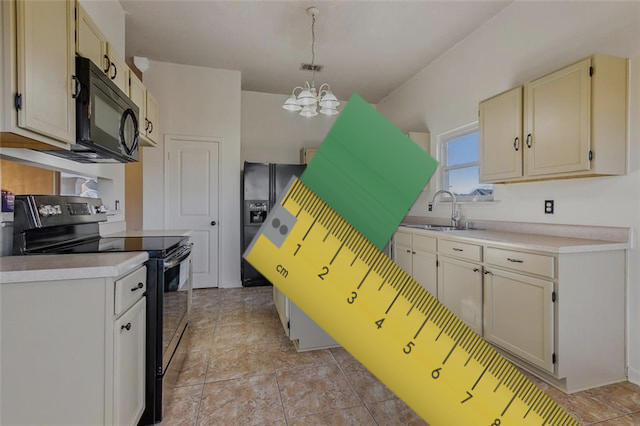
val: 3 cm
